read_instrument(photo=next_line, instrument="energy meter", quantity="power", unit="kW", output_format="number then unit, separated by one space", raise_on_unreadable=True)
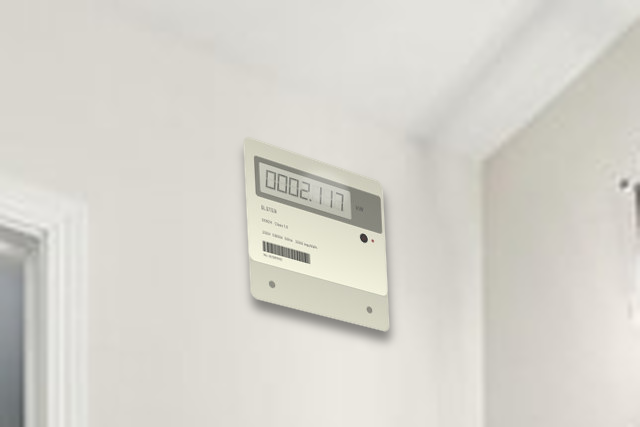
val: 2.117 kW
